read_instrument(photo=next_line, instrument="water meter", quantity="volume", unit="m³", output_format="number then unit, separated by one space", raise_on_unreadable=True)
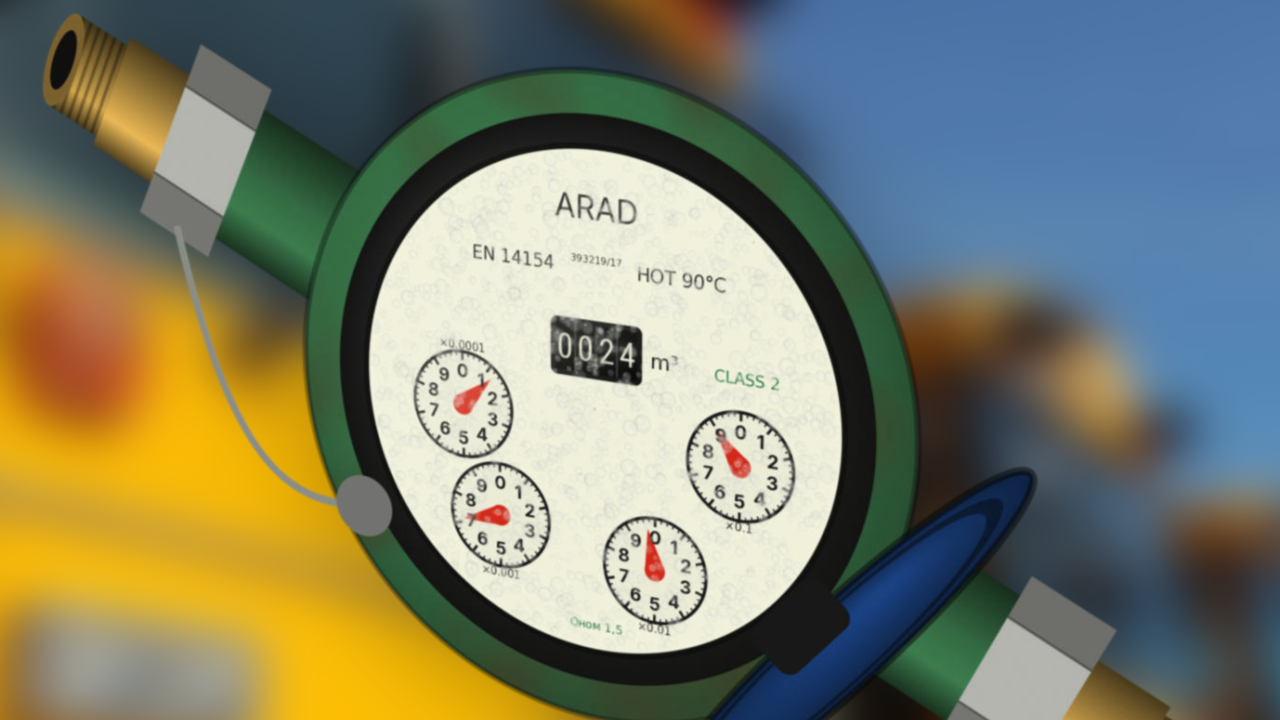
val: 24.8971 m³
